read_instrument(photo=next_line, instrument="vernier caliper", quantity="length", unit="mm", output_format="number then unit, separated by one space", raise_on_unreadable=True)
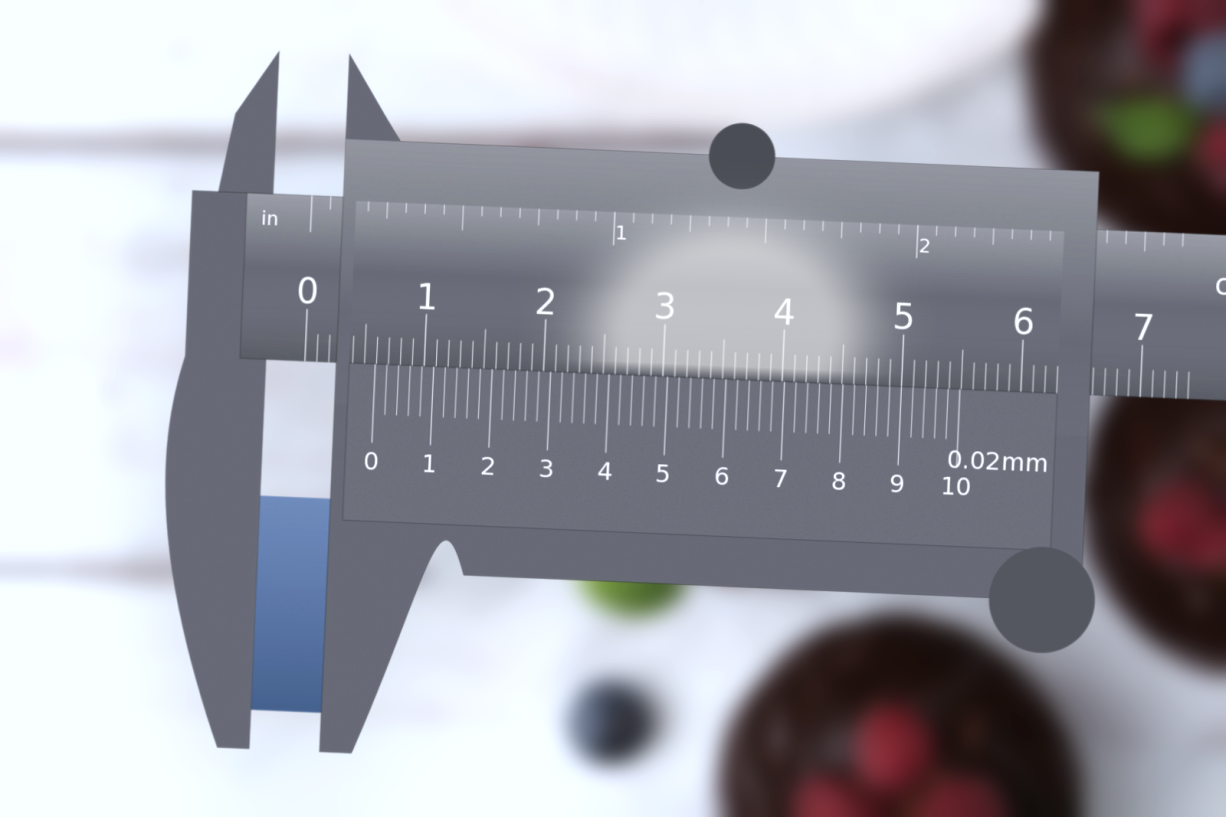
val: 5.9 mm
